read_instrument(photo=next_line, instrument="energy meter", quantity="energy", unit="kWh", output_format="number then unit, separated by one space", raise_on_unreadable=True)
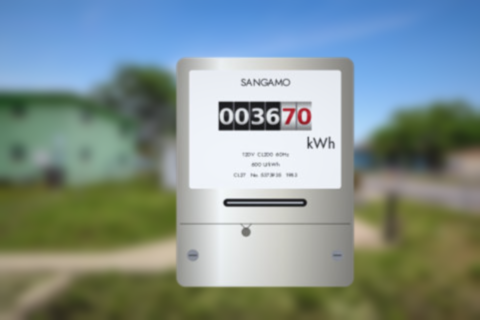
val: 36.70 kWh
